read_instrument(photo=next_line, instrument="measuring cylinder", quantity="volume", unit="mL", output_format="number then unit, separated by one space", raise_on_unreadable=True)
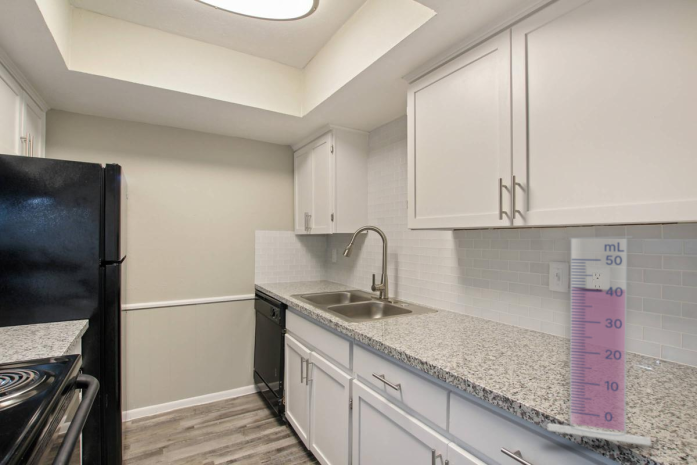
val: 40 mL
